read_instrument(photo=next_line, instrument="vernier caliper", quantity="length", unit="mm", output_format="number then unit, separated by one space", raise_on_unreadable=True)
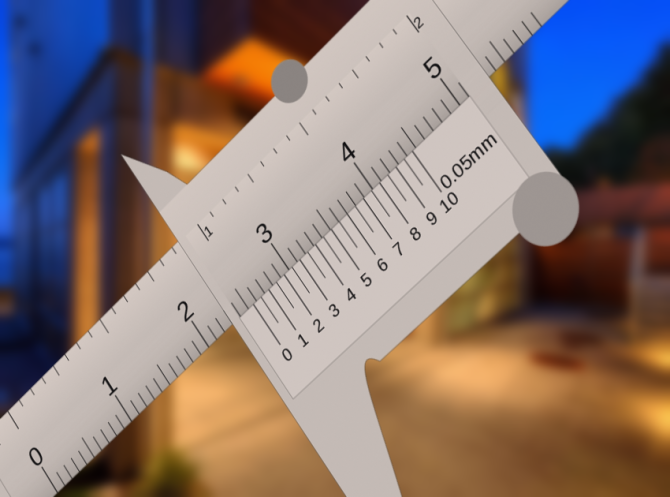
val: 25.6 mm
